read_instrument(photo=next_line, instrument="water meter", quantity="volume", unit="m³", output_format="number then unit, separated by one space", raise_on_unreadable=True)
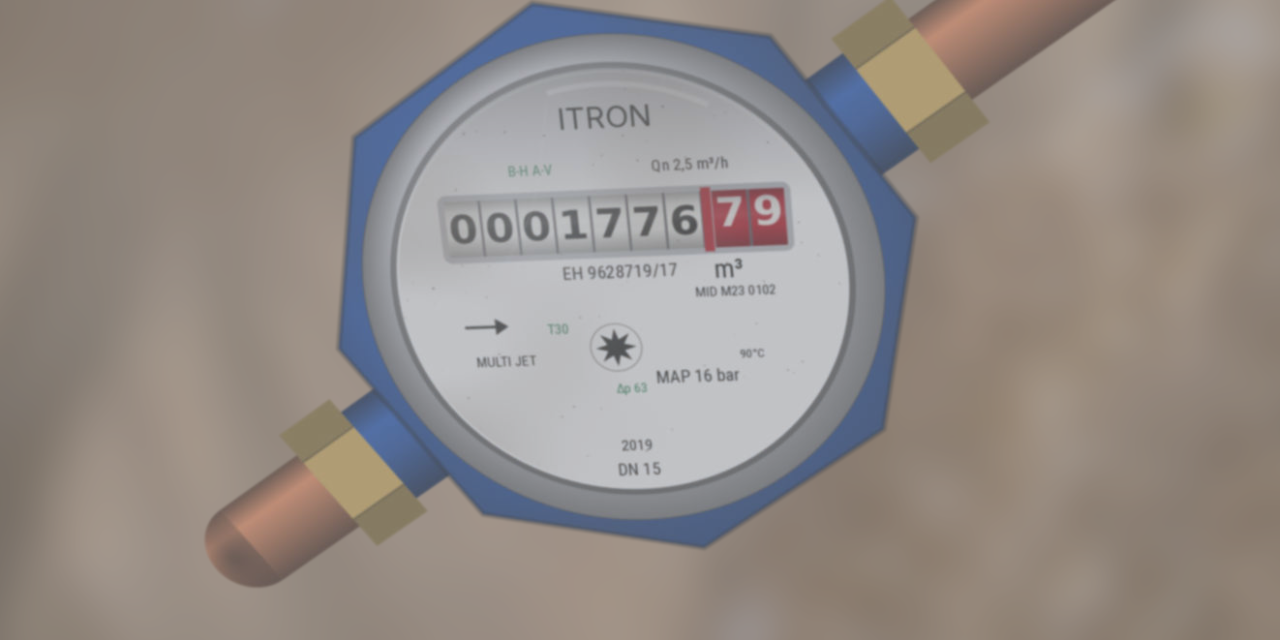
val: 1776.79 m³
